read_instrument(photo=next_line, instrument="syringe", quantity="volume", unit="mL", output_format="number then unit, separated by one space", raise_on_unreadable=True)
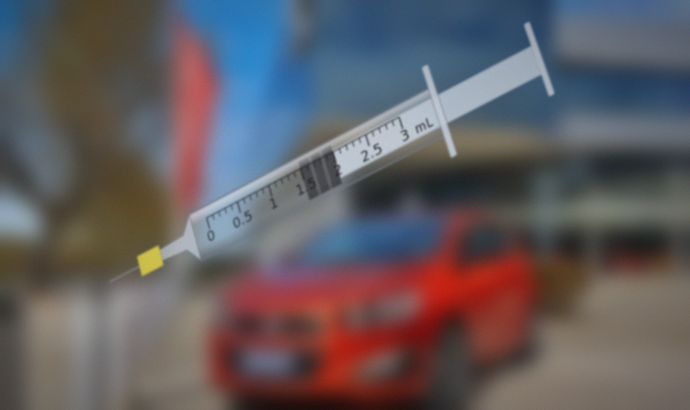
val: 1.5 mL
